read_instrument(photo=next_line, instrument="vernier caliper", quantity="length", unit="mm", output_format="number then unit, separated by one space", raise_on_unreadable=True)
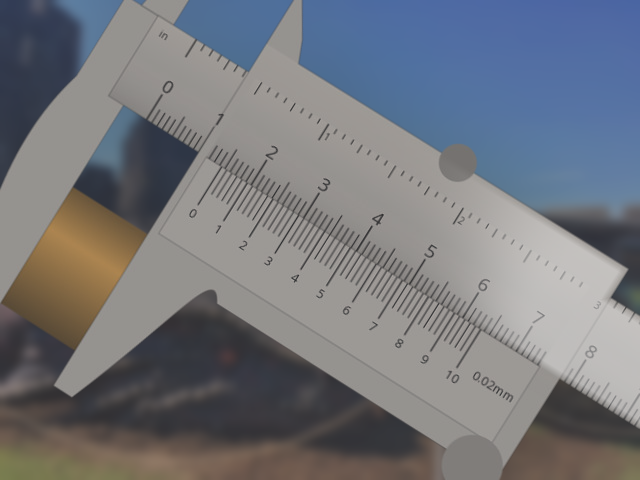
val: 14.4 mm
